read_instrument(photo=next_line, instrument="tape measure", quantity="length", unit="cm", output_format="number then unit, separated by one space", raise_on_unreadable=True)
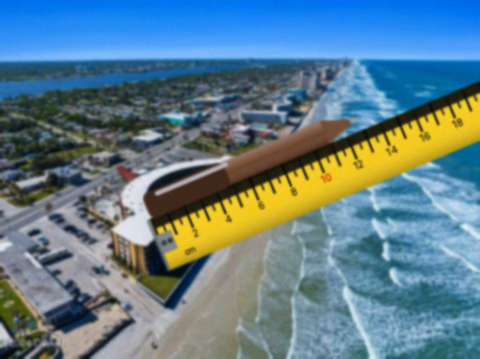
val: 13 cm
